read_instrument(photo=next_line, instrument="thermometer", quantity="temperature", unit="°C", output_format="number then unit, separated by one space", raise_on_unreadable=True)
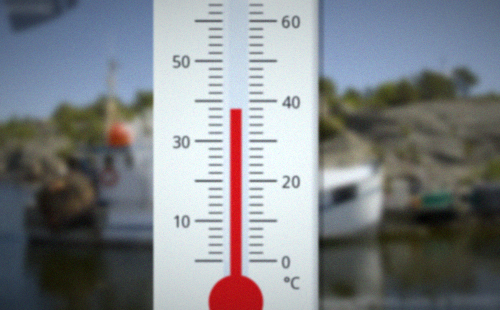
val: 38 °C
